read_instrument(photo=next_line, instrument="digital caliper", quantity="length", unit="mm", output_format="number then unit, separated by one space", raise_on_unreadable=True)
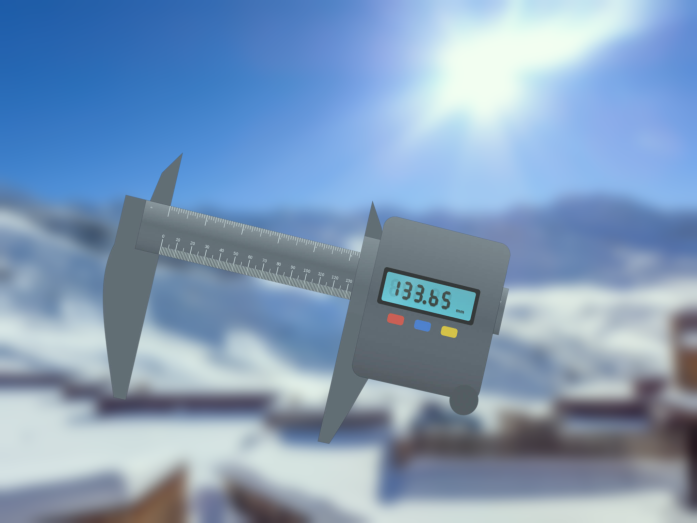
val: 133.65 mm
